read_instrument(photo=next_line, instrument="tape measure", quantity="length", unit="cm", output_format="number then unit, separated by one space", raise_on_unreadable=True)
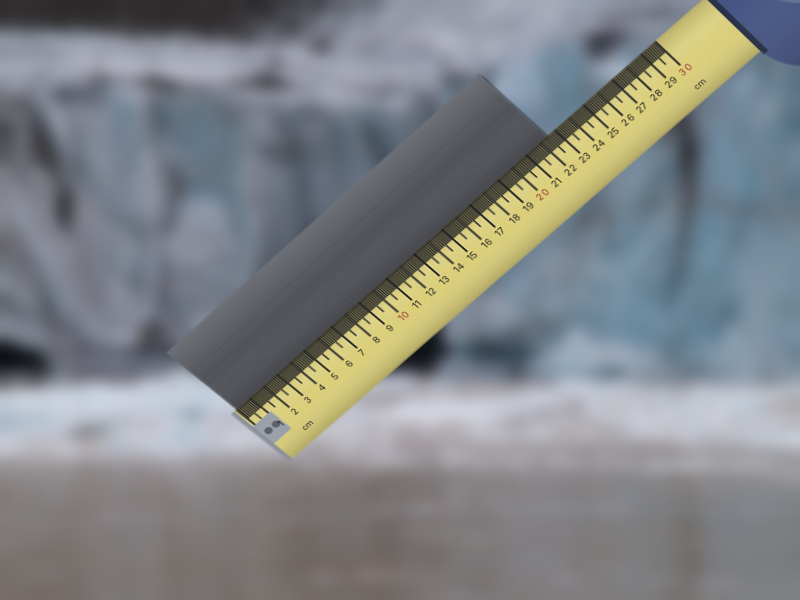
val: 22.5 cm
